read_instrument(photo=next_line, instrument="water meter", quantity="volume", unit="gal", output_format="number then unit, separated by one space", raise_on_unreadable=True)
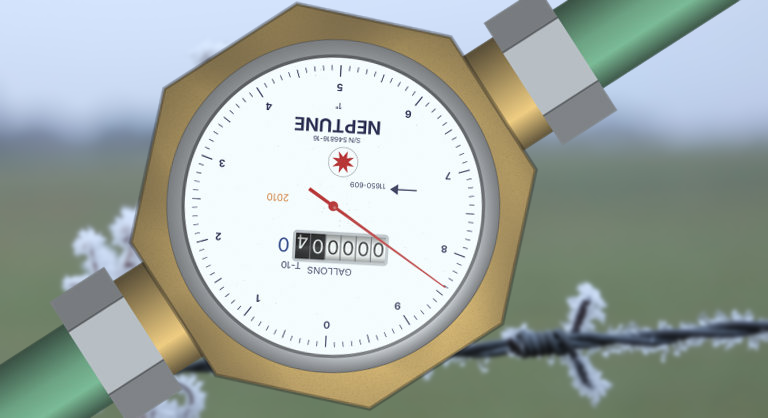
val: 38.4 gal
